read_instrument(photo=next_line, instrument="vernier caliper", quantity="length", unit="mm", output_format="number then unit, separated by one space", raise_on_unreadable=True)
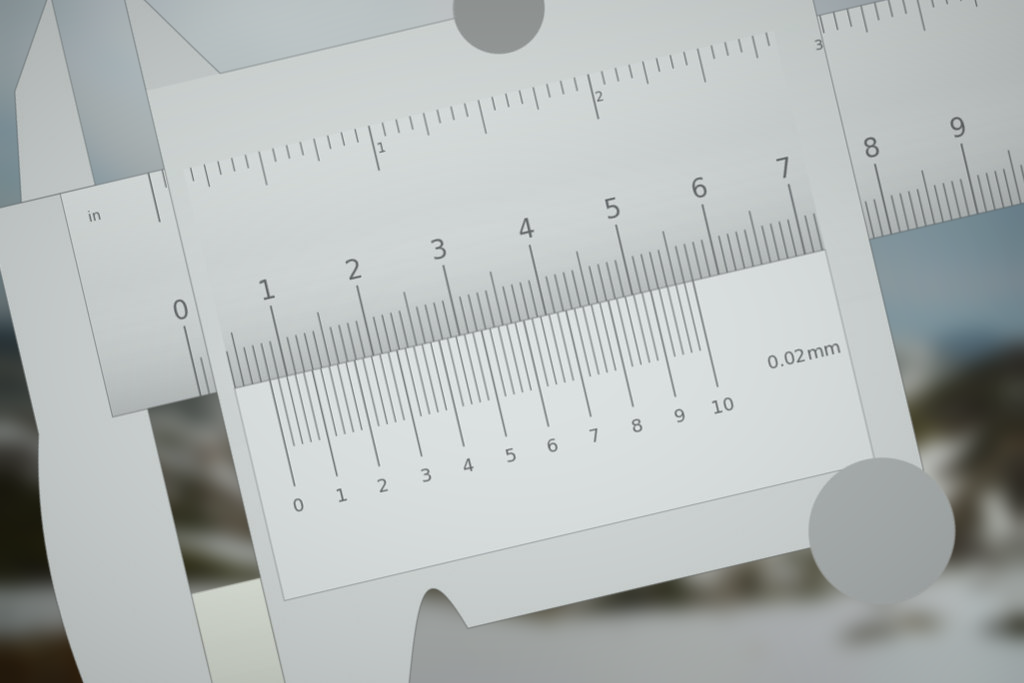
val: 8.0 mm
